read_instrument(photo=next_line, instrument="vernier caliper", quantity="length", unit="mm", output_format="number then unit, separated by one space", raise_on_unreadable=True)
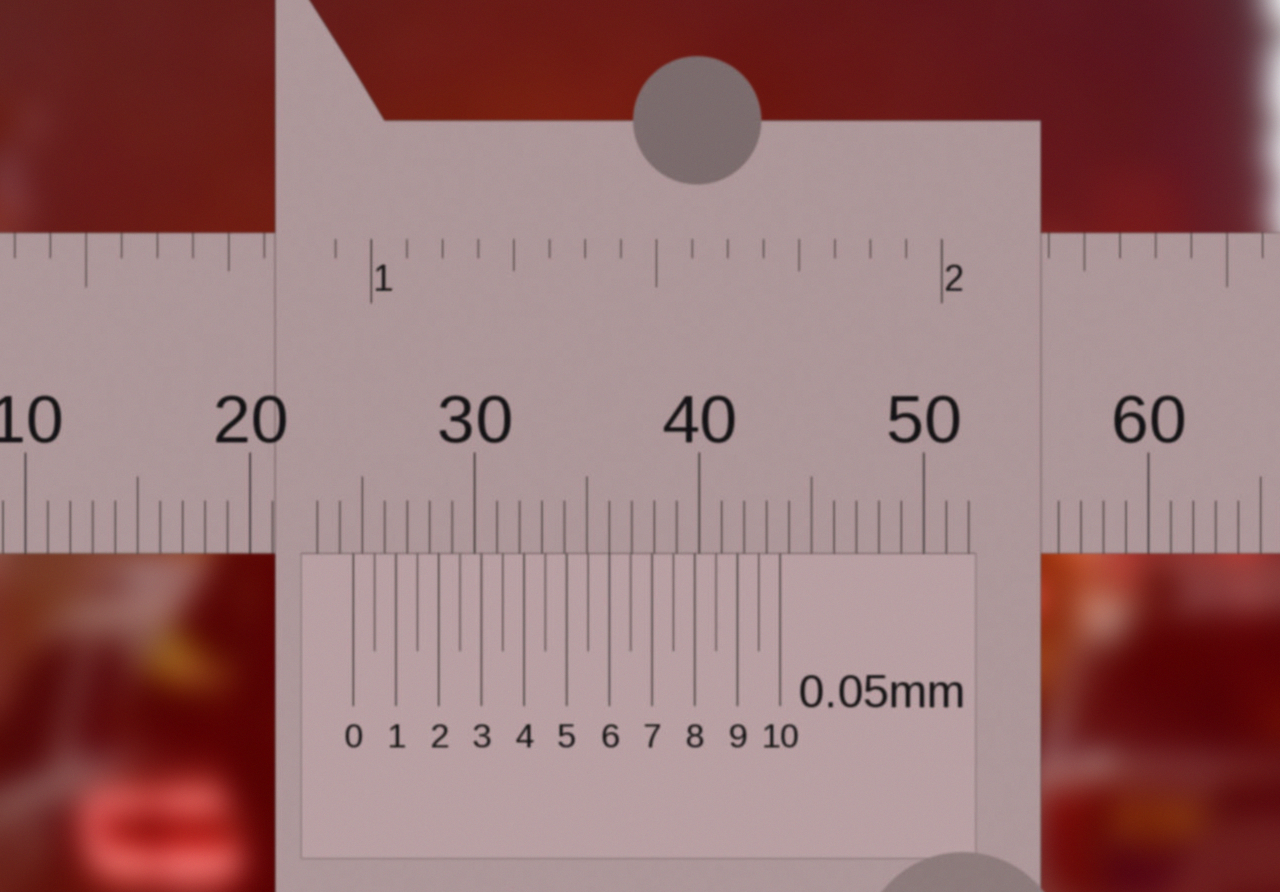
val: 24.6 mm
